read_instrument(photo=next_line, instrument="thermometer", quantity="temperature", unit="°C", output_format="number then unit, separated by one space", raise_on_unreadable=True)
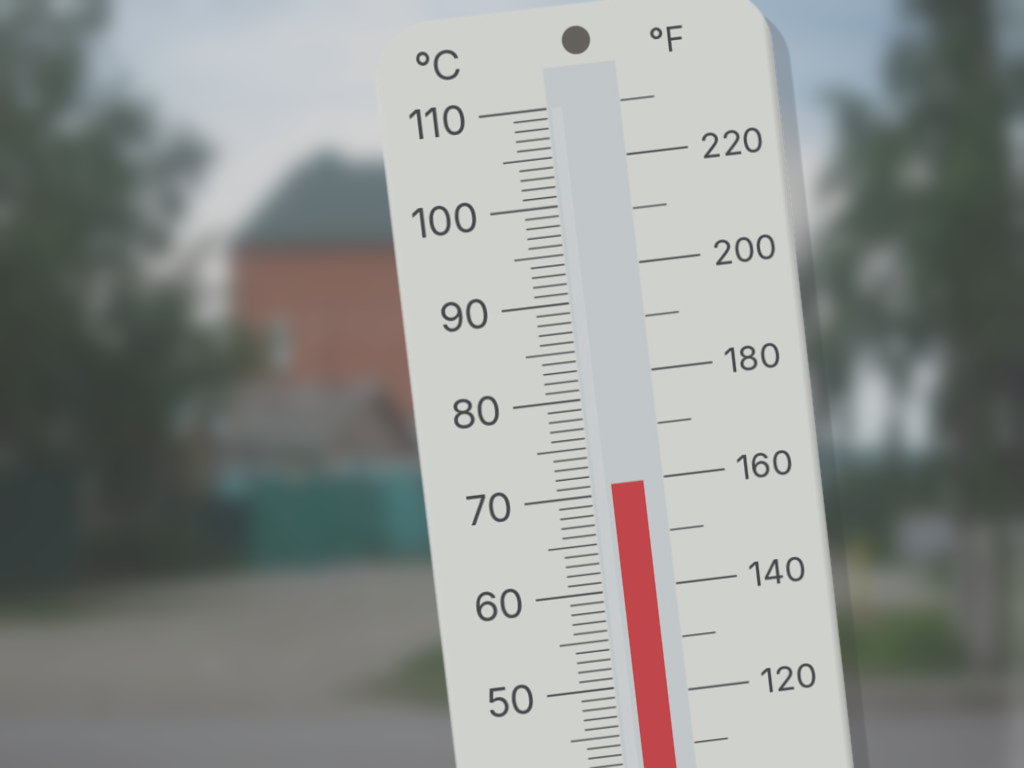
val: 71 °C
